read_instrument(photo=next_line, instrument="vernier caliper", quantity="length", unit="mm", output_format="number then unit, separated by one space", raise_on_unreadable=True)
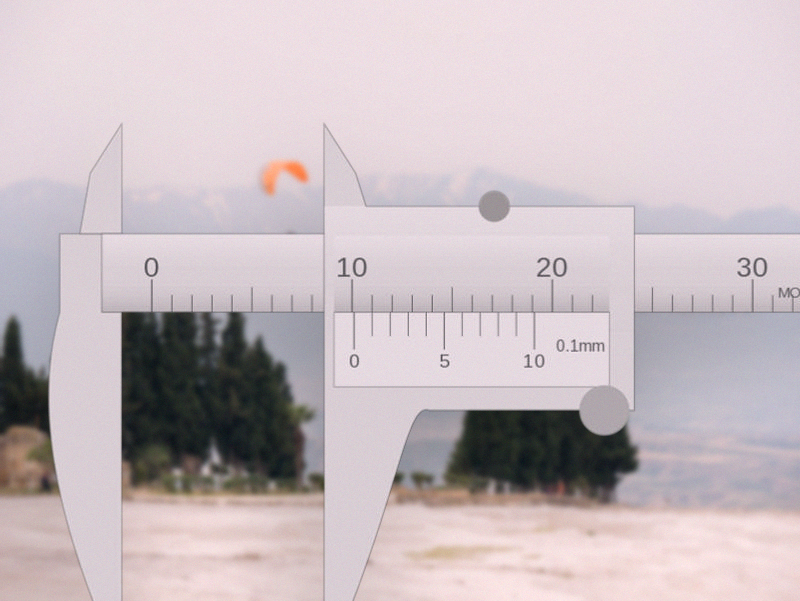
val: 10.1 mm
